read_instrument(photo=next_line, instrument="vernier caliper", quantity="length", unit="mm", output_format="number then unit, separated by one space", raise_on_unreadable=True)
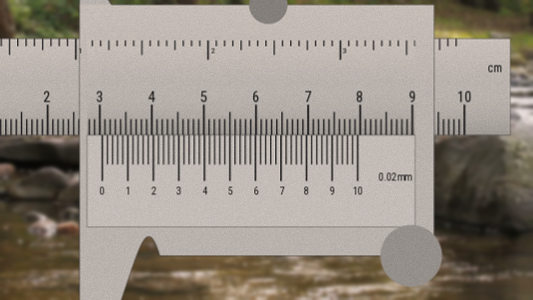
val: 30.5 mm
